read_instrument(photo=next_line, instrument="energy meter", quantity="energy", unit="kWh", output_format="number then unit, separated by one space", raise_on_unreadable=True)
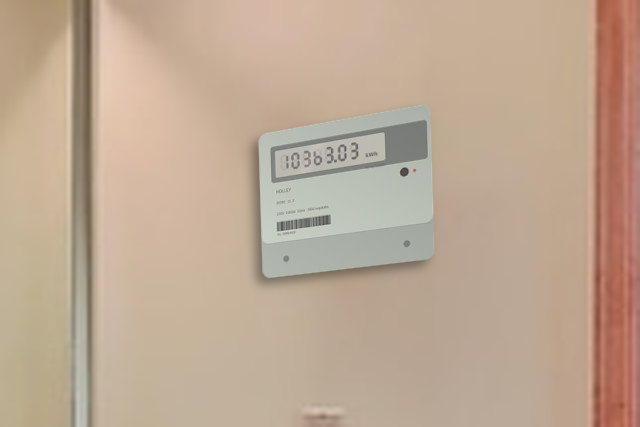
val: 10363.03 kWh
